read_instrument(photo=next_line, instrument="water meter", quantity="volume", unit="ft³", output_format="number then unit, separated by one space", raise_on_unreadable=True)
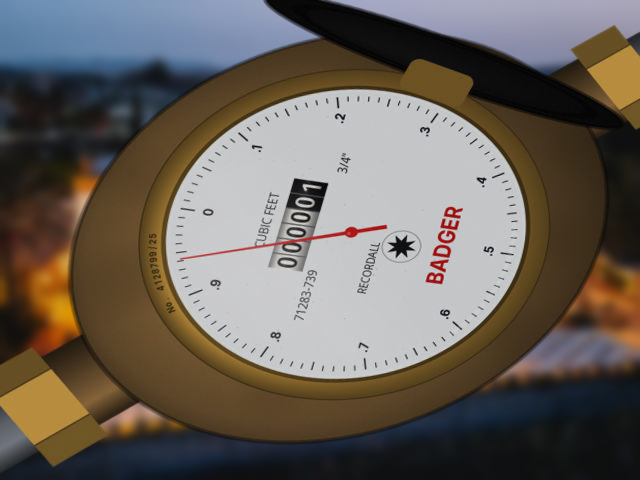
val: 0.94 ft³
